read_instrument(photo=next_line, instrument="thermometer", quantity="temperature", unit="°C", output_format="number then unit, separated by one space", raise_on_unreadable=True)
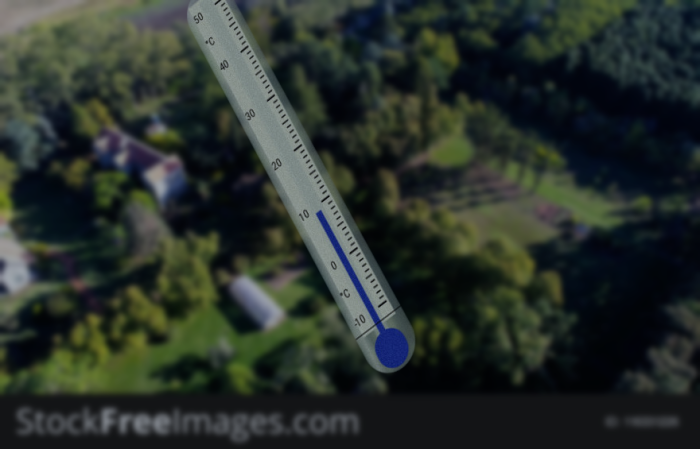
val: 9 °C
